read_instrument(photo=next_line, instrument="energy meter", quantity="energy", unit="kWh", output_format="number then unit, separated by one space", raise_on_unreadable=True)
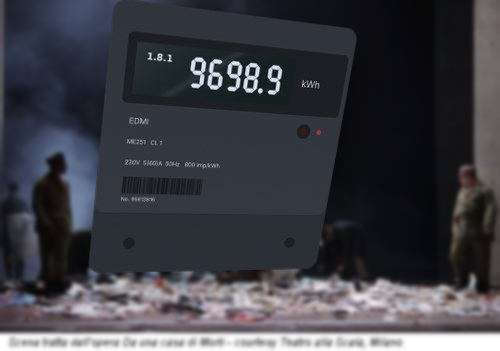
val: 9698.9 kWh
